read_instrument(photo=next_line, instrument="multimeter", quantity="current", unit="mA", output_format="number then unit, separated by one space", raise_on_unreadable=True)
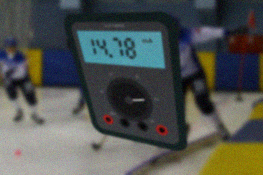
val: 14.78 mA
